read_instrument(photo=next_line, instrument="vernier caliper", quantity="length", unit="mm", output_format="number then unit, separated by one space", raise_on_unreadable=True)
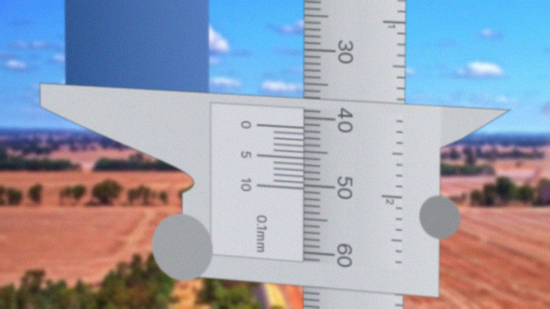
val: 41.5 mm
